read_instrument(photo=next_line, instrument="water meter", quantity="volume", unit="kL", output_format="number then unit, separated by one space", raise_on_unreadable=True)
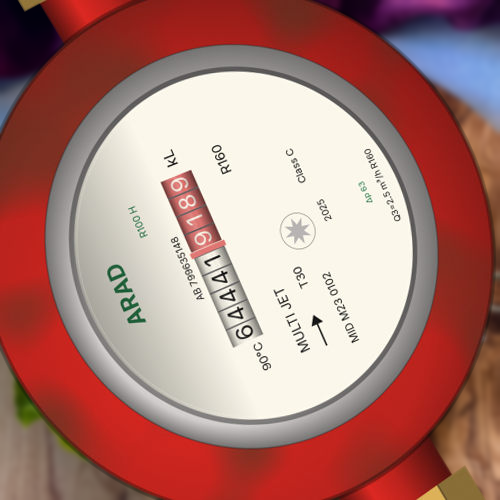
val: 64441.9189 kL
